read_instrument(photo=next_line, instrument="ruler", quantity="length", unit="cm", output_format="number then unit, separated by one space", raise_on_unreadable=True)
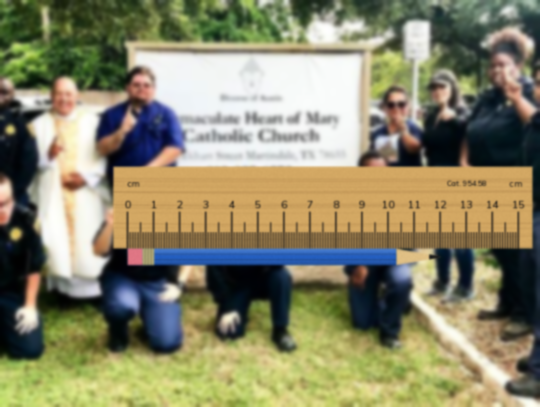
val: 12 cm
